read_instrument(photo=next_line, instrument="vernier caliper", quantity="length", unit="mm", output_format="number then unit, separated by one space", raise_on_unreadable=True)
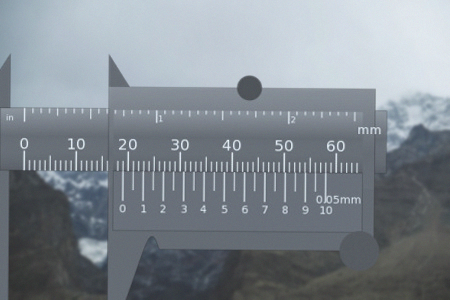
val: 19.0 mm
